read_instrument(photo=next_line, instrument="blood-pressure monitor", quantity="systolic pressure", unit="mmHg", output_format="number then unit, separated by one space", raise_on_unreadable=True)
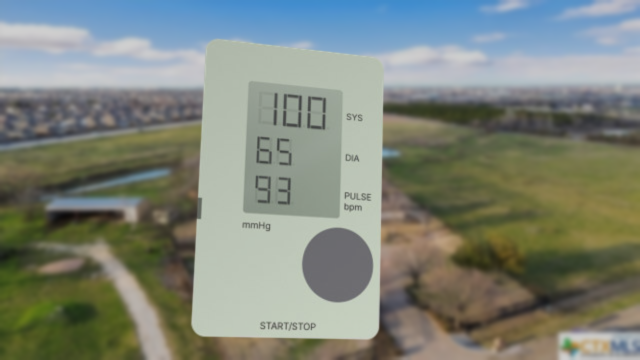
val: 100 mmHg
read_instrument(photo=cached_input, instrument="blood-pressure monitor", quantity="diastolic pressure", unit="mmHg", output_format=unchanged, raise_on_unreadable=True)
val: 65 mmHg
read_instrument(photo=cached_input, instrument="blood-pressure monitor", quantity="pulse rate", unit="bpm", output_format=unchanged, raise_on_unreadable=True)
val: 93 bpm
